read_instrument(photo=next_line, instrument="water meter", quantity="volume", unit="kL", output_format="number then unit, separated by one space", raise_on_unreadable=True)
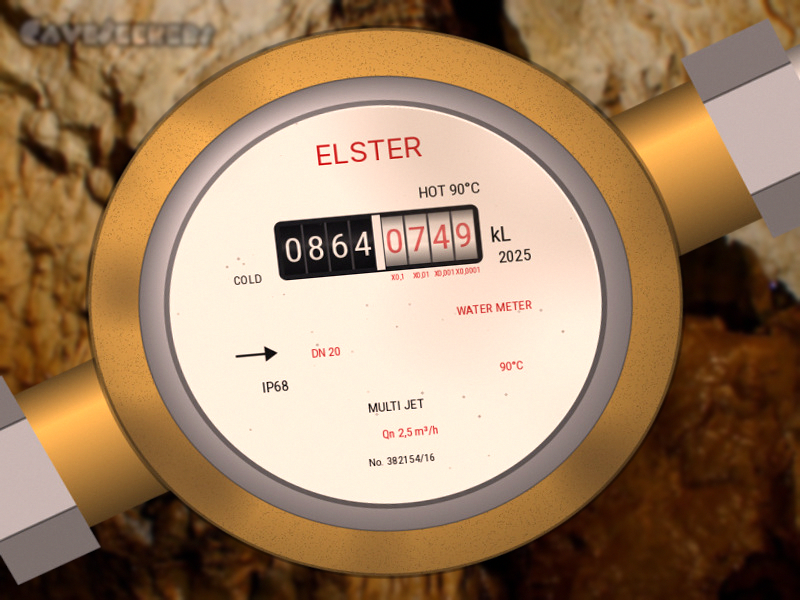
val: 864.0749 kL
